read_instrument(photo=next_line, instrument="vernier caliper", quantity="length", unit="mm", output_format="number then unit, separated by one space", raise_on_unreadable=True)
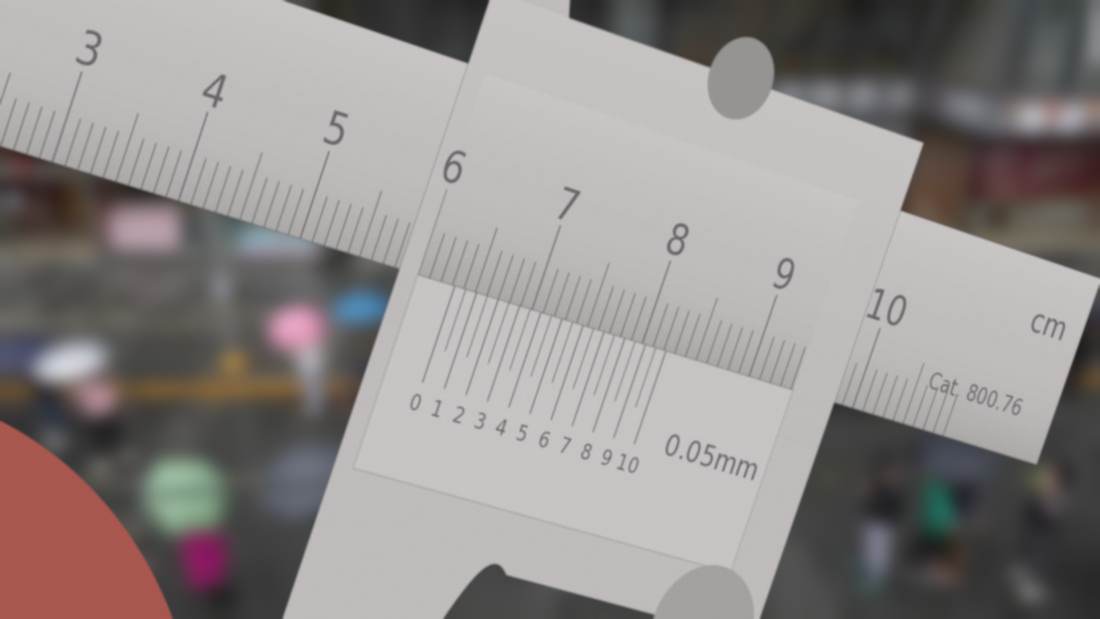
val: 63.2 mm
